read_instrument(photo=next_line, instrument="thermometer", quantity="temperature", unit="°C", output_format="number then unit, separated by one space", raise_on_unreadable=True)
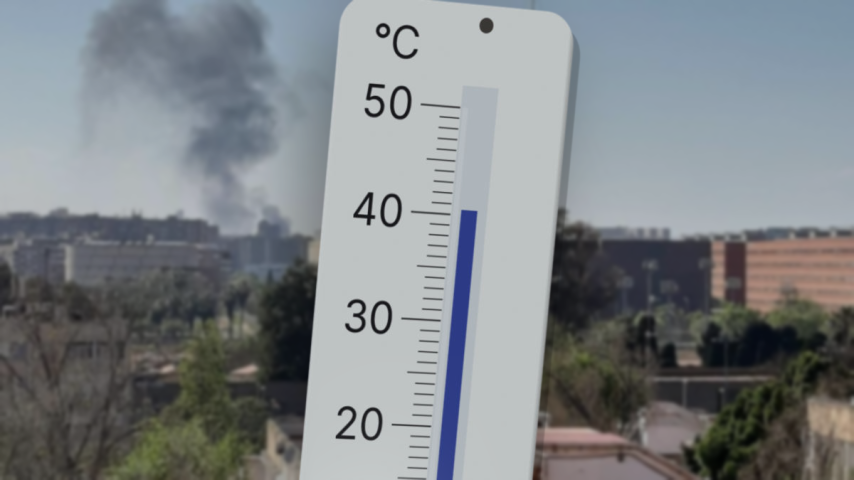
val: 40.5 °C
